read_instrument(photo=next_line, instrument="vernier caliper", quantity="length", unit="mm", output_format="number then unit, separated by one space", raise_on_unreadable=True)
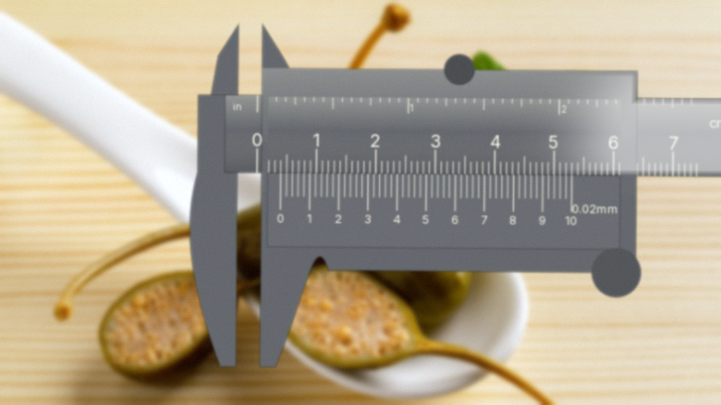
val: 4.0 mm
